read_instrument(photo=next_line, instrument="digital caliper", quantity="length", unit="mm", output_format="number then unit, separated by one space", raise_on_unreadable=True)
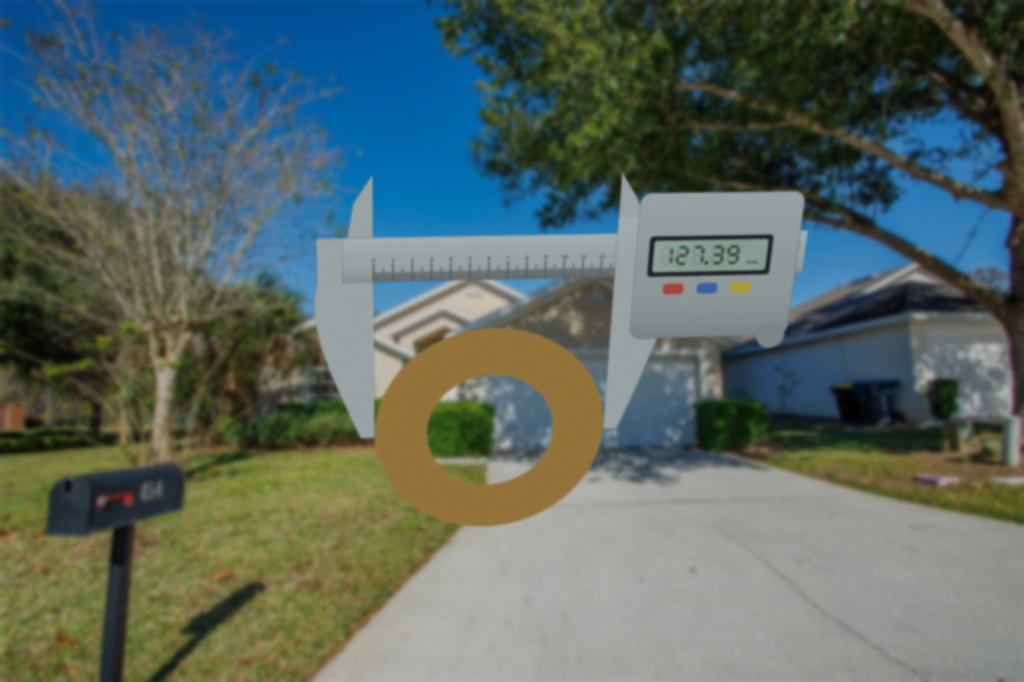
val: 127.39 mm
